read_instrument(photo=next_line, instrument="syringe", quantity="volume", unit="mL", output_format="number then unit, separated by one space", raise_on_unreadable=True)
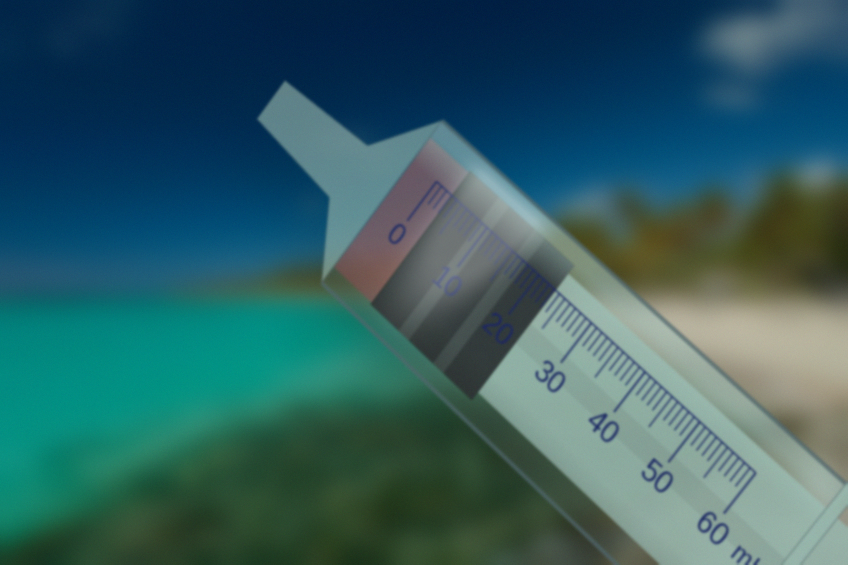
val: 3 mL
